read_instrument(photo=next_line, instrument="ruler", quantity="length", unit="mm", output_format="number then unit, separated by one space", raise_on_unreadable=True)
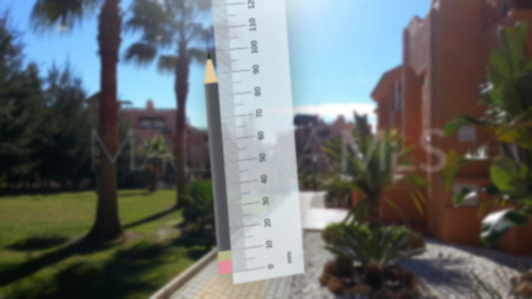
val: 100 mm
